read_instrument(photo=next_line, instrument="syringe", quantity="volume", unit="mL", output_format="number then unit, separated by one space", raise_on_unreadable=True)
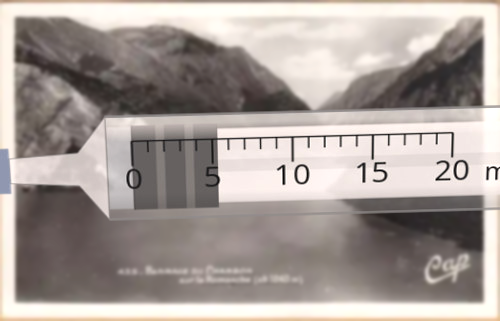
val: 0 mL
